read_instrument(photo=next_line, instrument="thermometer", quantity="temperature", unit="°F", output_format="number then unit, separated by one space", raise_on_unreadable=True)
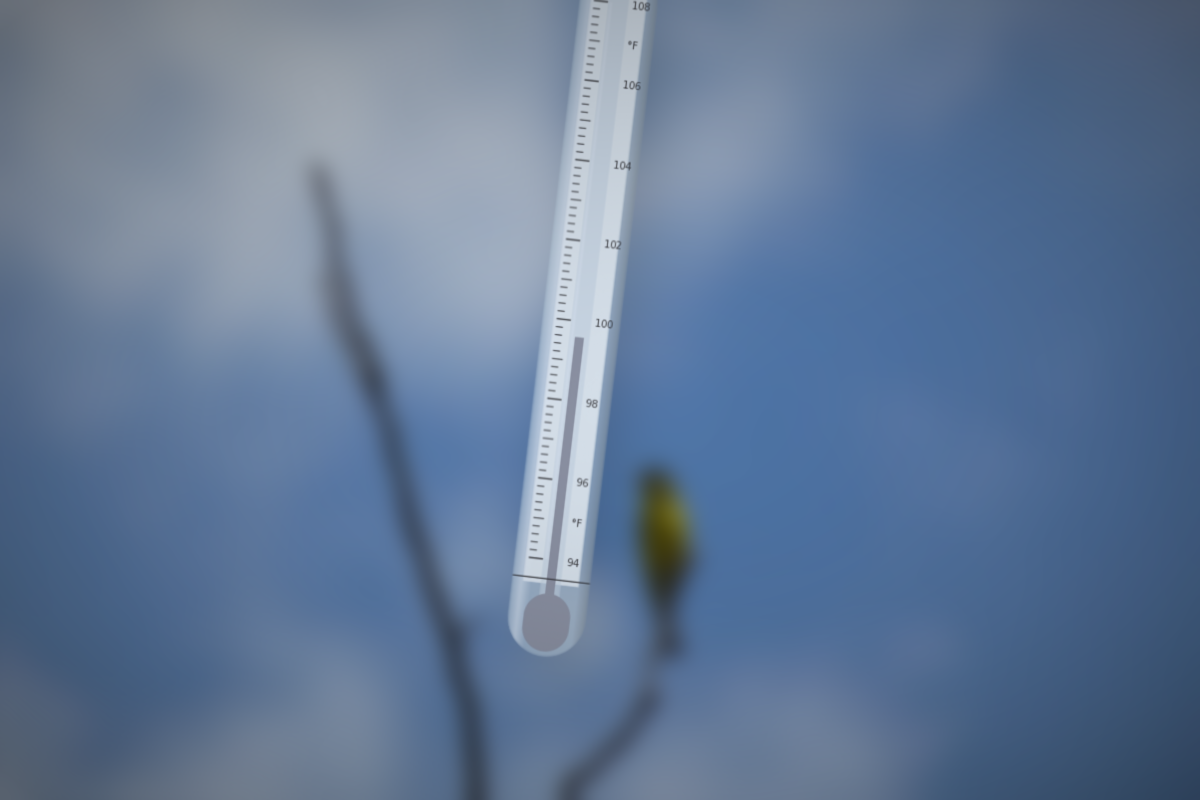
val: 99.6 °F
